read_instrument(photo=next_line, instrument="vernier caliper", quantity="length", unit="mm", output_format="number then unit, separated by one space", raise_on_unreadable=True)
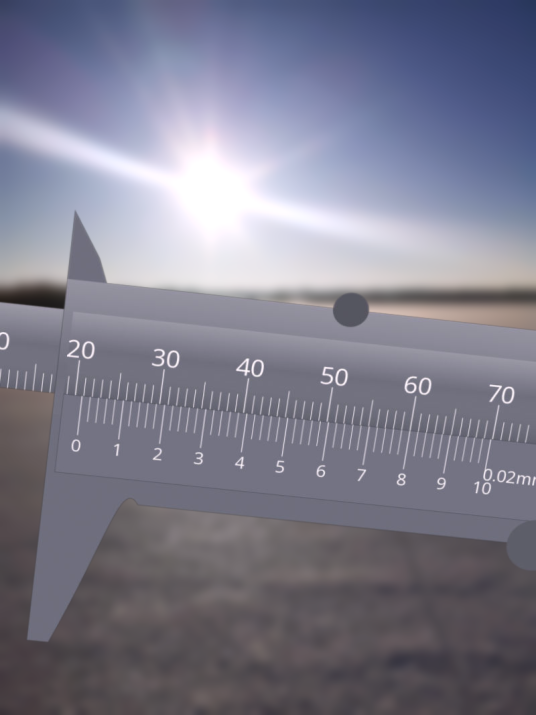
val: 20.8 mm
